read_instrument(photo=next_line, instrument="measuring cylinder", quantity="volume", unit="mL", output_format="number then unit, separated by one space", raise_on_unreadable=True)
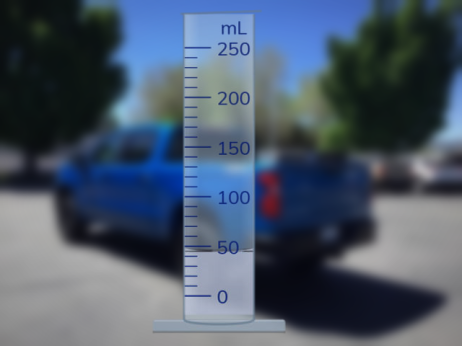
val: 45 mL
